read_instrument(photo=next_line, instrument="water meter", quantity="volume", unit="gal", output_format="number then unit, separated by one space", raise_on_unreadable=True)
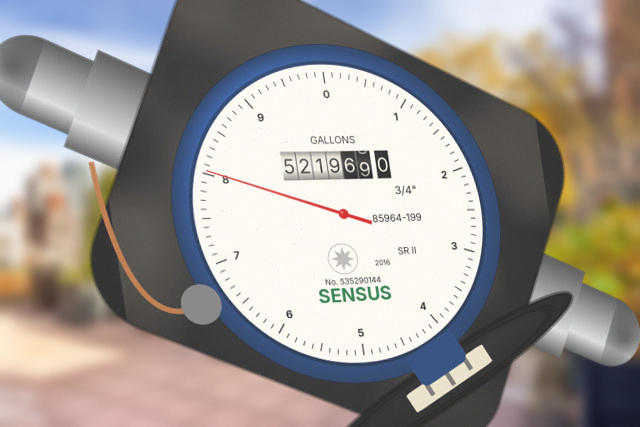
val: 5219688.0 gal
